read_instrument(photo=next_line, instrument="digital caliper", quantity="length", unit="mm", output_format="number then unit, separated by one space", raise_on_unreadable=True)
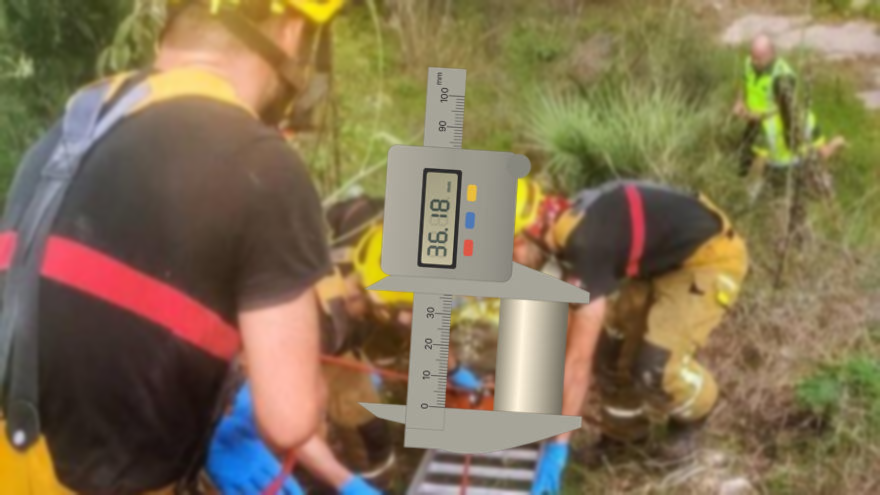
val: 36.18 mm
